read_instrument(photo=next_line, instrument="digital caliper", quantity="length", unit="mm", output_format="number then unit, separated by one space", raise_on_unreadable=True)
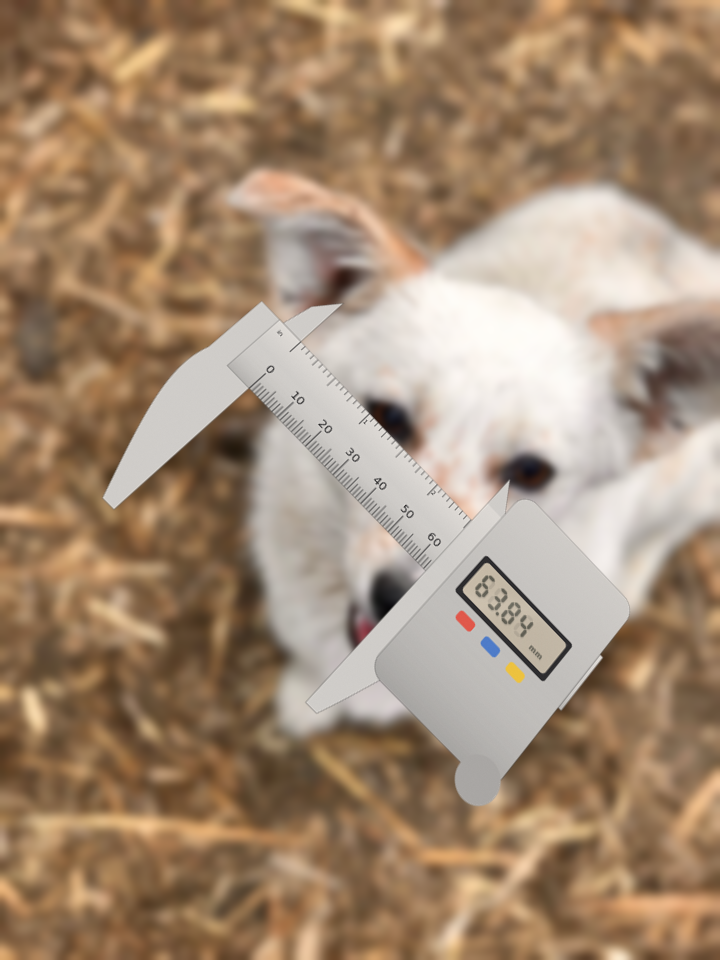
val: 63.84 mm
